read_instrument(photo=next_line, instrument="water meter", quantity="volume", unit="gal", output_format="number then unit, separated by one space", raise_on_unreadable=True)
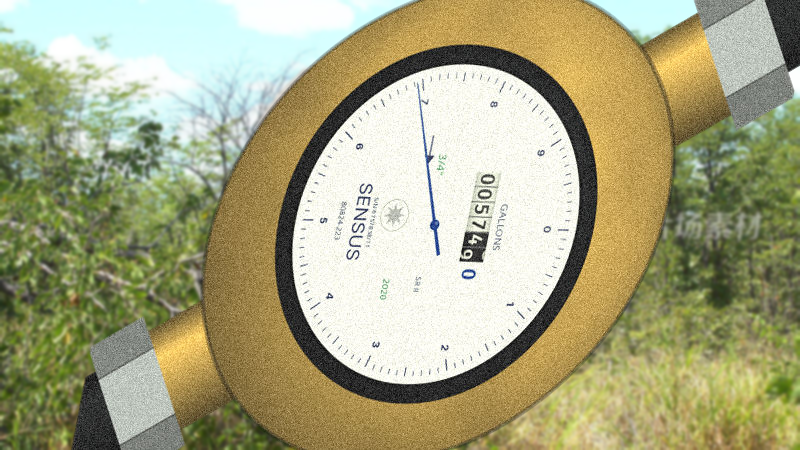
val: 57486.9 gal
